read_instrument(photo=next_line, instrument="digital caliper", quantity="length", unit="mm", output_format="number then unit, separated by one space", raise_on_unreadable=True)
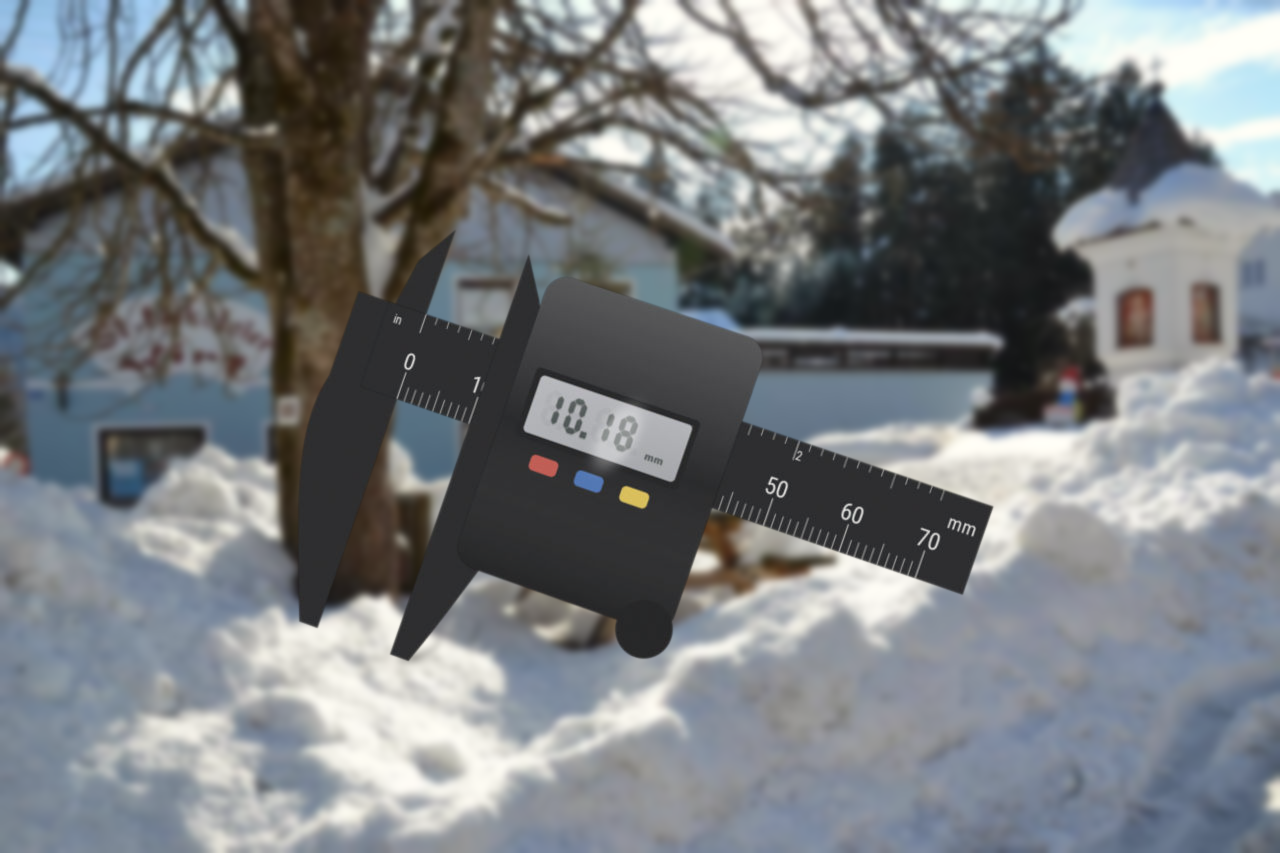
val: 10.18 mm
